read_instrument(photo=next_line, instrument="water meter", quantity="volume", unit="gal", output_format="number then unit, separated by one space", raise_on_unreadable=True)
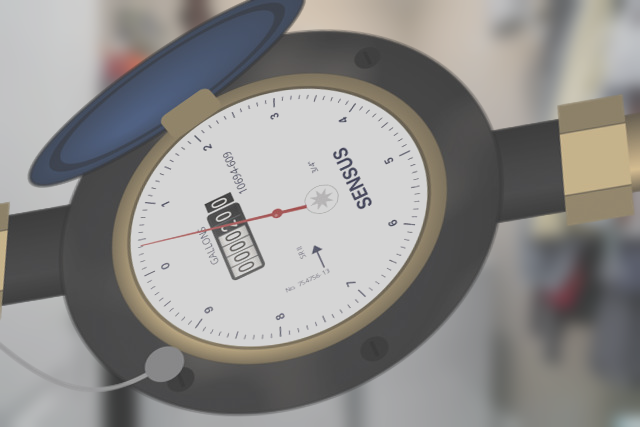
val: 200.4 gal
